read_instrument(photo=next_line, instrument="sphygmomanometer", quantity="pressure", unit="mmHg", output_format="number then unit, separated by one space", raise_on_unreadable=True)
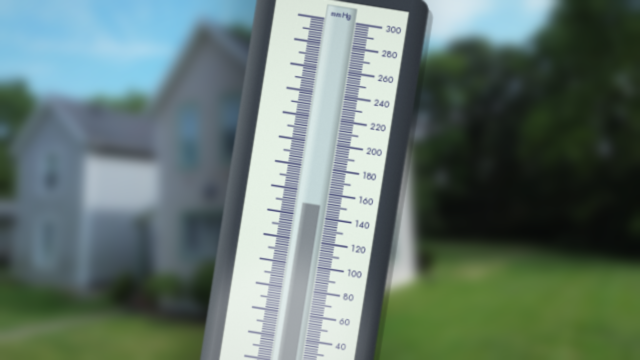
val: 150 mmHg
